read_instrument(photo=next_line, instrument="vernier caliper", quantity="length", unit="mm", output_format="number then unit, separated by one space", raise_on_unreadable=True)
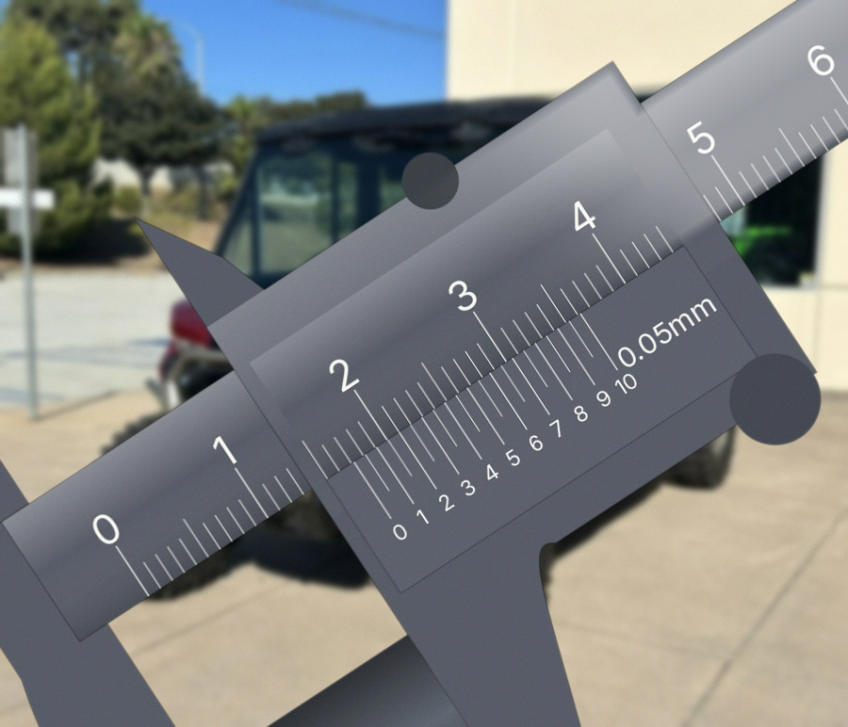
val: 17.2 mm
